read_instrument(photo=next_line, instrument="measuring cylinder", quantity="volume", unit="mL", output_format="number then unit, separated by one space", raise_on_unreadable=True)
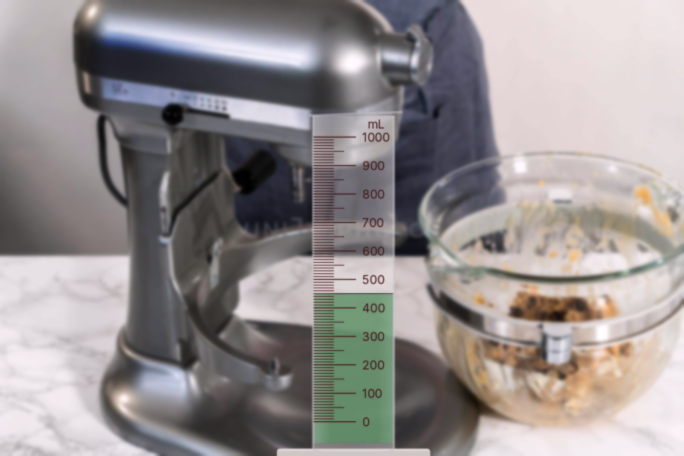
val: 450 mL
